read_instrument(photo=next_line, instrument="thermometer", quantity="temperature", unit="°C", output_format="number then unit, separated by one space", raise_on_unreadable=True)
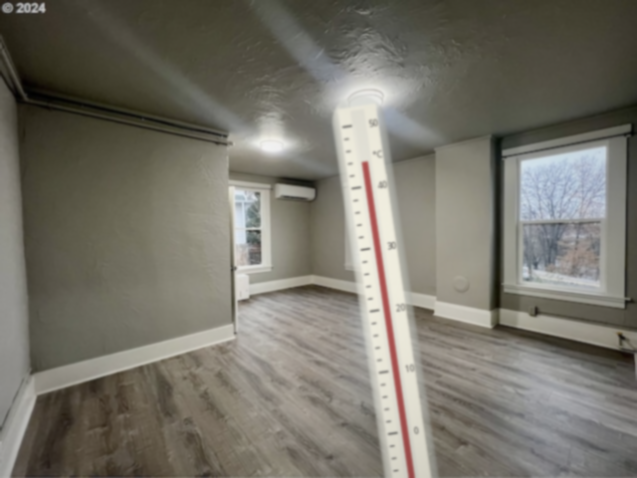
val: 44 °C
